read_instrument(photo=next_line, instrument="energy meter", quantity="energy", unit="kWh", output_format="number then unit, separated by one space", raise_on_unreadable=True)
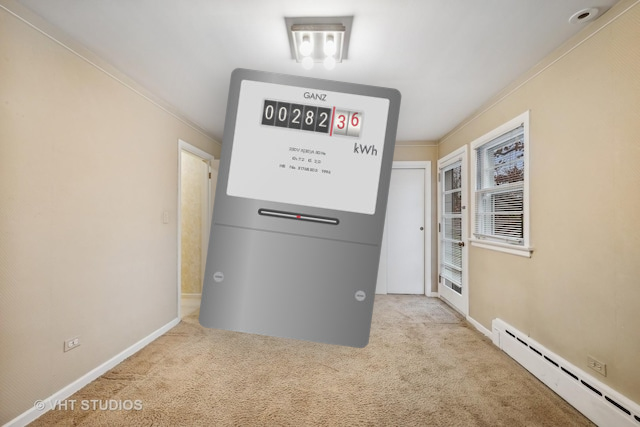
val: 282.36 kWh
